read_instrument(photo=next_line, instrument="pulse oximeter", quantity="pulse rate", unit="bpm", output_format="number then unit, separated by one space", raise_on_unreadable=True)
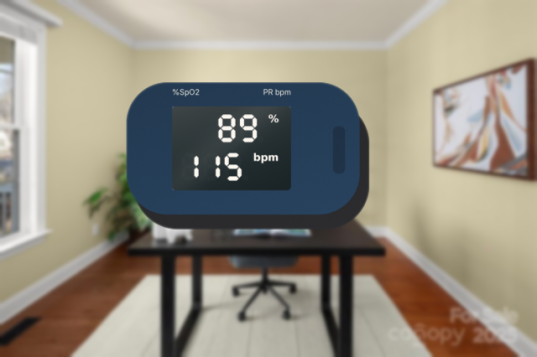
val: 115 bpm
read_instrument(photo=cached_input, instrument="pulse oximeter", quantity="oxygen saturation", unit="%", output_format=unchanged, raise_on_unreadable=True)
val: 89 %
